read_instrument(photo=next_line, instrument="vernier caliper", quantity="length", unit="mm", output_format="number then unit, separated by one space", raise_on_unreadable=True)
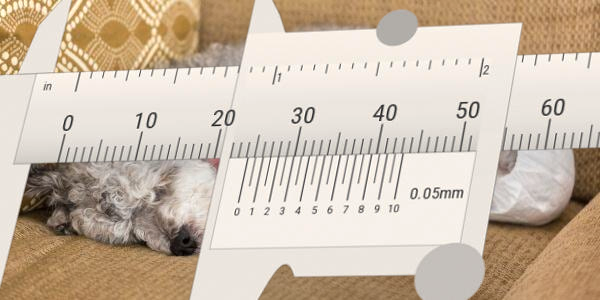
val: 24.2 mm
